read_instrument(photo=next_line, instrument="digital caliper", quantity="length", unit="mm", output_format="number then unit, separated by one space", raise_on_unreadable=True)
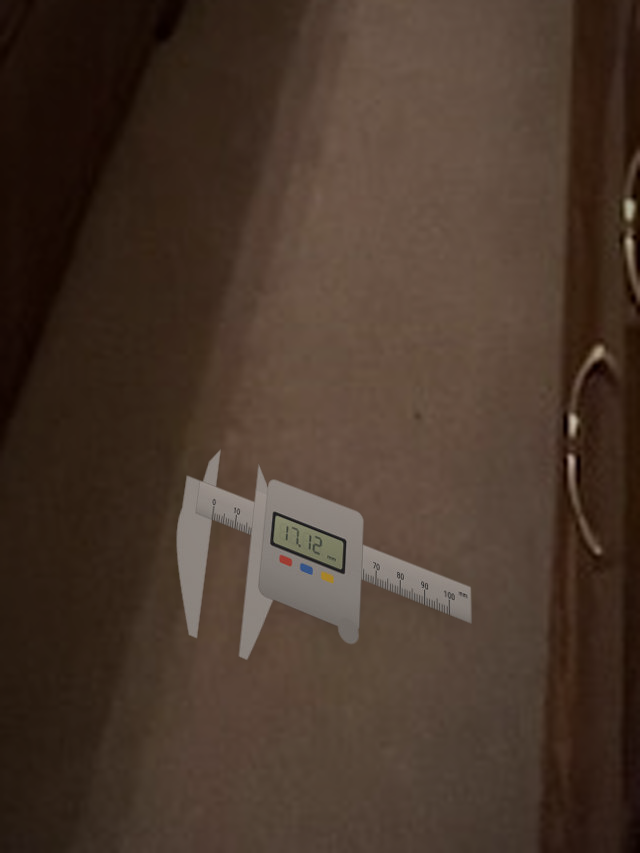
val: 17.12 mm
